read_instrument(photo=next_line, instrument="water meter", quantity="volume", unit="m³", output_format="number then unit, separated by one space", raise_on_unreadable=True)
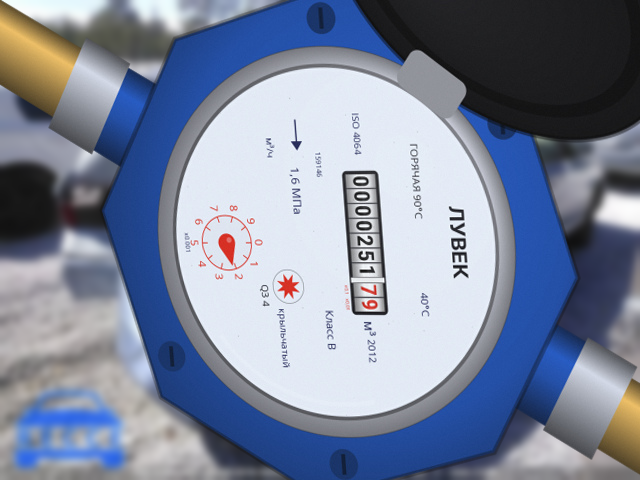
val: 251.792 m³
